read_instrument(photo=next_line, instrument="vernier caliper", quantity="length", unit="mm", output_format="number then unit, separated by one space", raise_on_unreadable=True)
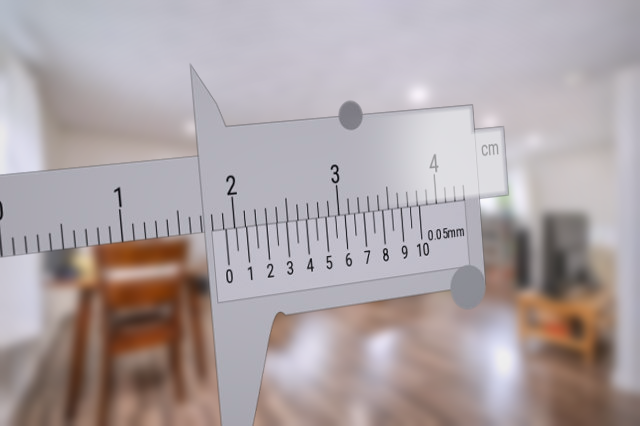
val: 19.2 mm
